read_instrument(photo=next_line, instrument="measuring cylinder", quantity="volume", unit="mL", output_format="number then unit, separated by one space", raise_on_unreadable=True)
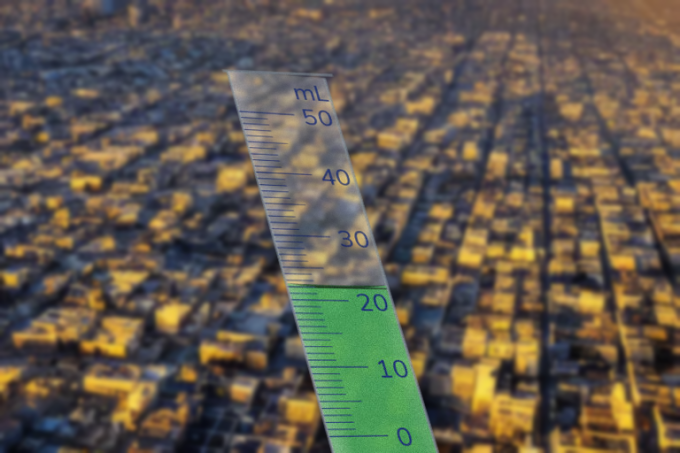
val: 22 mL
